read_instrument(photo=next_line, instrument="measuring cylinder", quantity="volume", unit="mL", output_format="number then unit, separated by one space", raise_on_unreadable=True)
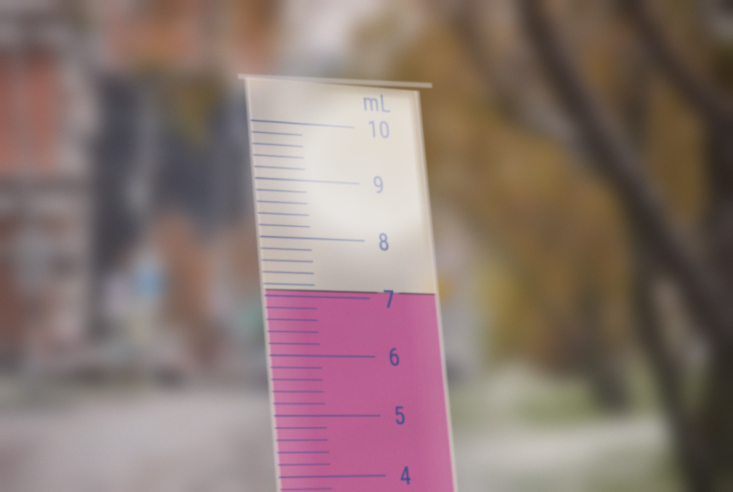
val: 7.1 mL
